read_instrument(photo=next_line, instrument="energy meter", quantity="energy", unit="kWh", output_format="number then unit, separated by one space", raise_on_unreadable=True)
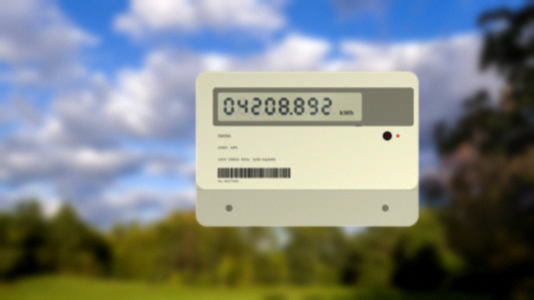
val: 4208.892 kWh
